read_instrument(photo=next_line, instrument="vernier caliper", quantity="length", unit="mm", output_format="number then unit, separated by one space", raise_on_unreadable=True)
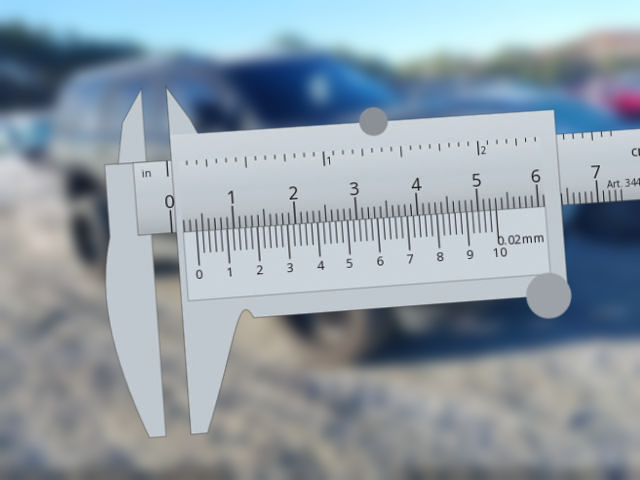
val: 4.0 mm
